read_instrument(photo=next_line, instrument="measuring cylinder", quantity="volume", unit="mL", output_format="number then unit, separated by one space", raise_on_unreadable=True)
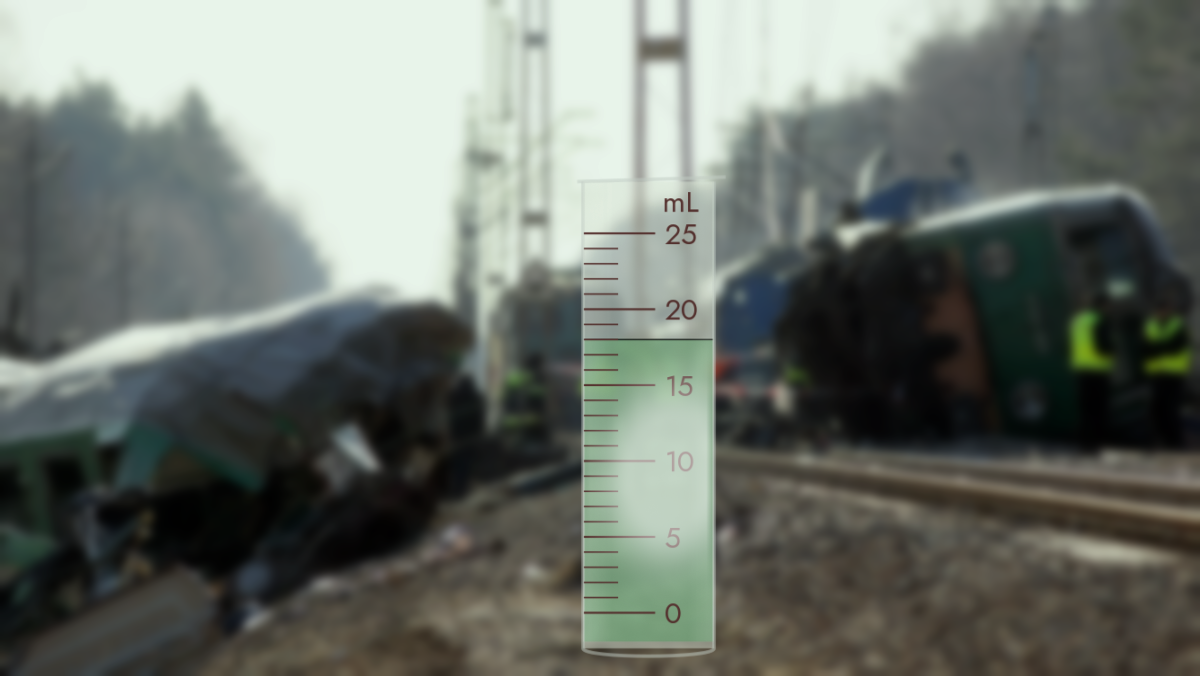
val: 18 mL
